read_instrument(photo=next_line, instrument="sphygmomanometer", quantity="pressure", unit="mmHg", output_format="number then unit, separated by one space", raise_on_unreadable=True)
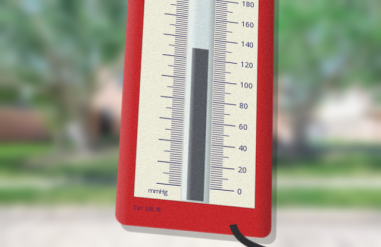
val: 130 mmHg
